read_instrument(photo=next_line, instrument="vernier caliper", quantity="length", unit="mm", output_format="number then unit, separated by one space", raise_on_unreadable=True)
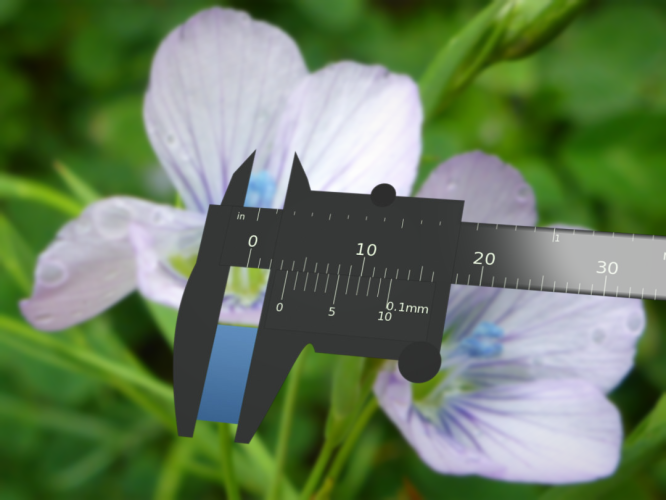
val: 3.6 mm
